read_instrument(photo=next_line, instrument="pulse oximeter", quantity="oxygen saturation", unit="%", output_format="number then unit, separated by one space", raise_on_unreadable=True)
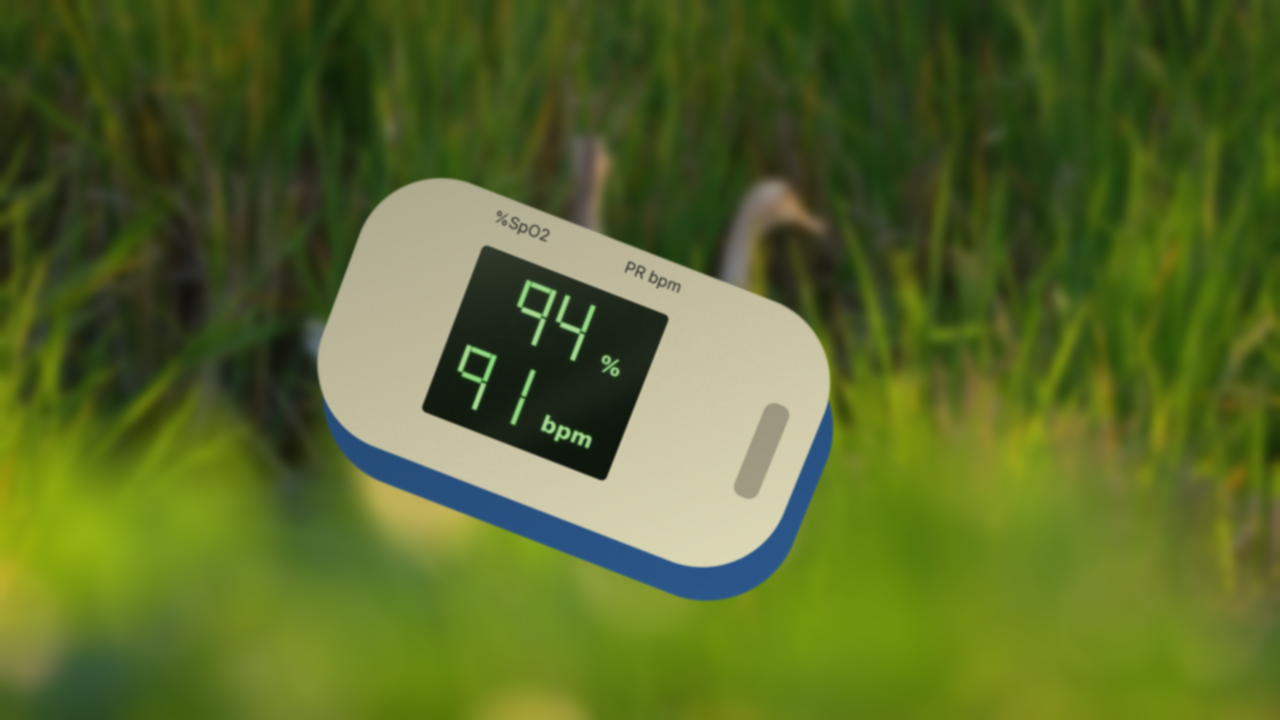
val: 94 %
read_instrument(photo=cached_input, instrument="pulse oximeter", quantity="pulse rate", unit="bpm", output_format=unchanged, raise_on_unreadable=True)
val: 91 bpm
